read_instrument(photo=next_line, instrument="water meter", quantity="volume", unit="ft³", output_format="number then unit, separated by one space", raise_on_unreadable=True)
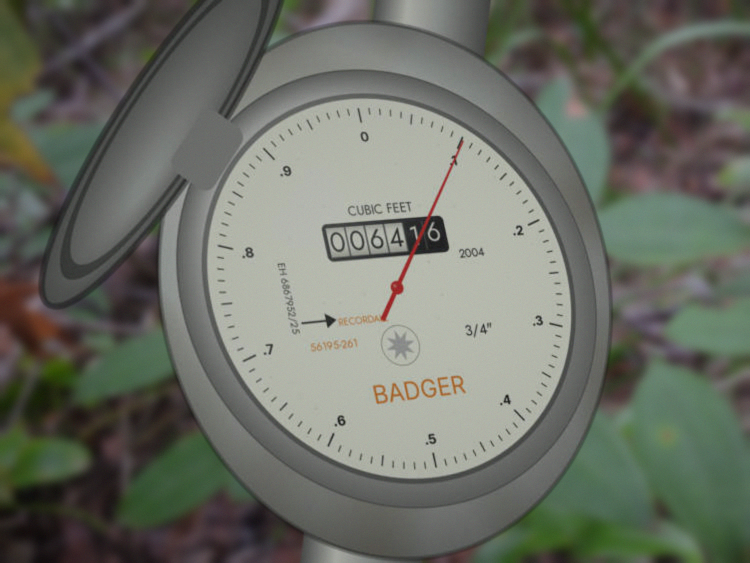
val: 6416.10 ft³
